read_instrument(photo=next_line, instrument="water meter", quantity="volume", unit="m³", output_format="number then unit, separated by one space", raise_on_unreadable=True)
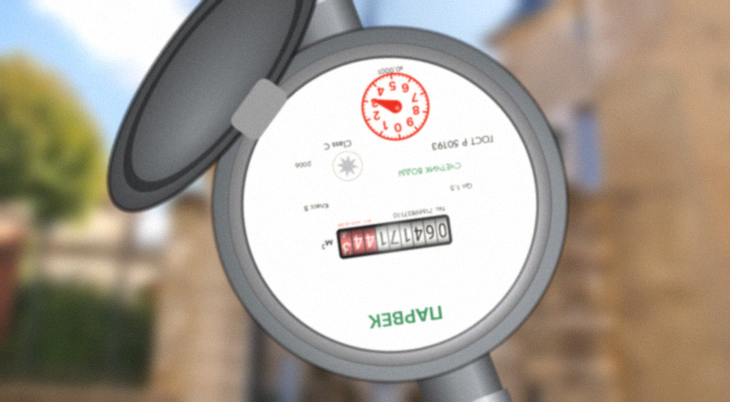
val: 64171.4433 m³
